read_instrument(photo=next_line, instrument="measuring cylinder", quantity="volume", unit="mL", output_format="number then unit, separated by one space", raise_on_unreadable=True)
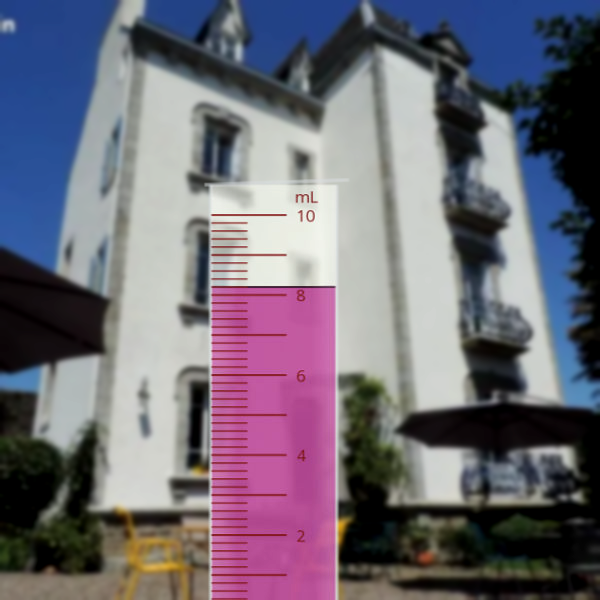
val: 8.2 mL
